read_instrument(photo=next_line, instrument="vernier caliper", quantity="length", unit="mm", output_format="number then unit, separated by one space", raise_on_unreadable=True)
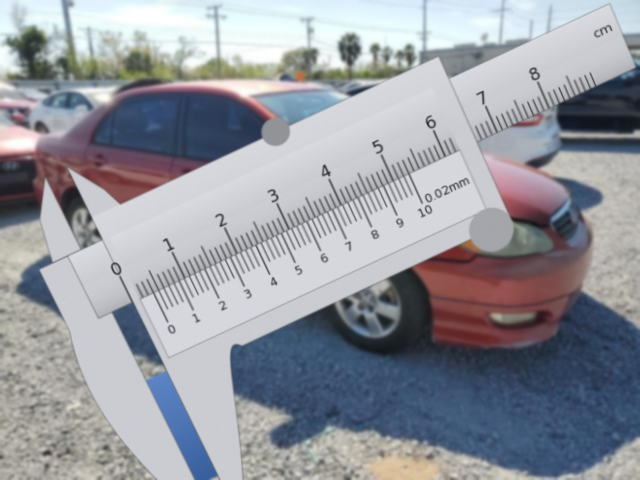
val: 4.0 mm
